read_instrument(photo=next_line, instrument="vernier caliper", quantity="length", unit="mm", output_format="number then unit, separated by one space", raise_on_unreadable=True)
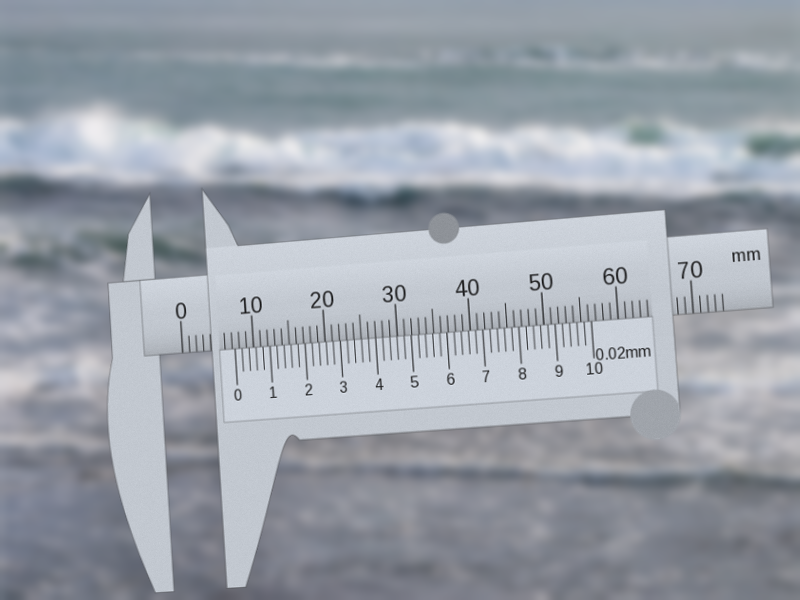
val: 7.4 mm
